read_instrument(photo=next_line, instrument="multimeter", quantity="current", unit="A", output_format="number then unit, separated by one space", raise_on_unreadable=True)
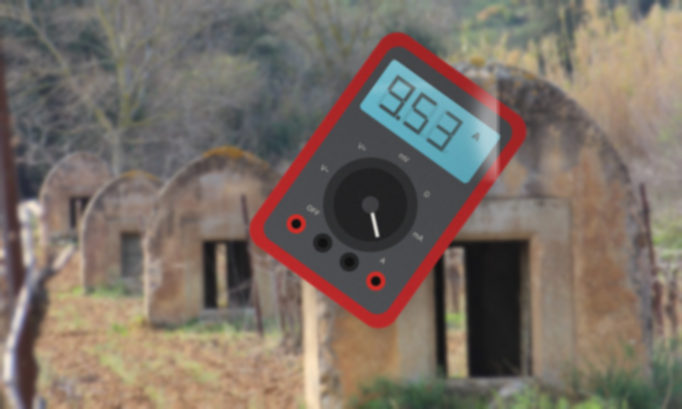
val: 9.53 A
